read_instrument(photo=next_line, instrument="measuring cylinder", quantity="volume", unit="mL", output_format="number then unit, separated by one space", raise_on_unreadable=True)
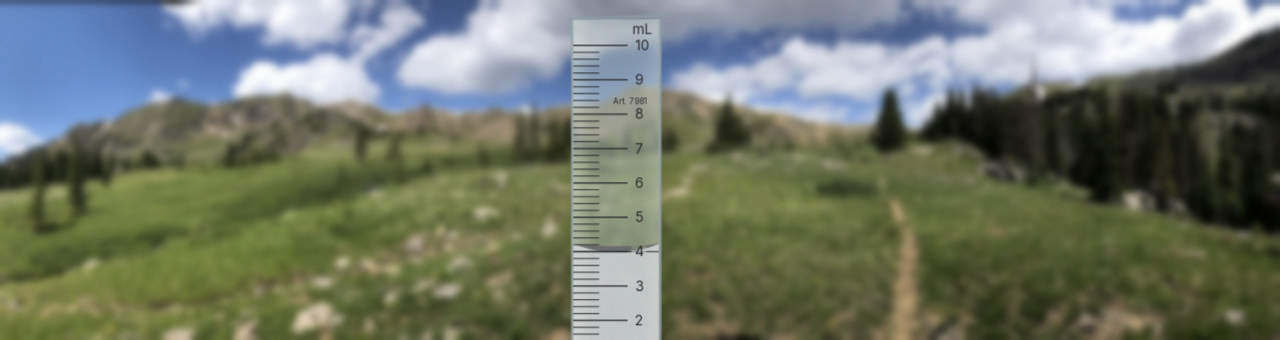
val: 4 mL
